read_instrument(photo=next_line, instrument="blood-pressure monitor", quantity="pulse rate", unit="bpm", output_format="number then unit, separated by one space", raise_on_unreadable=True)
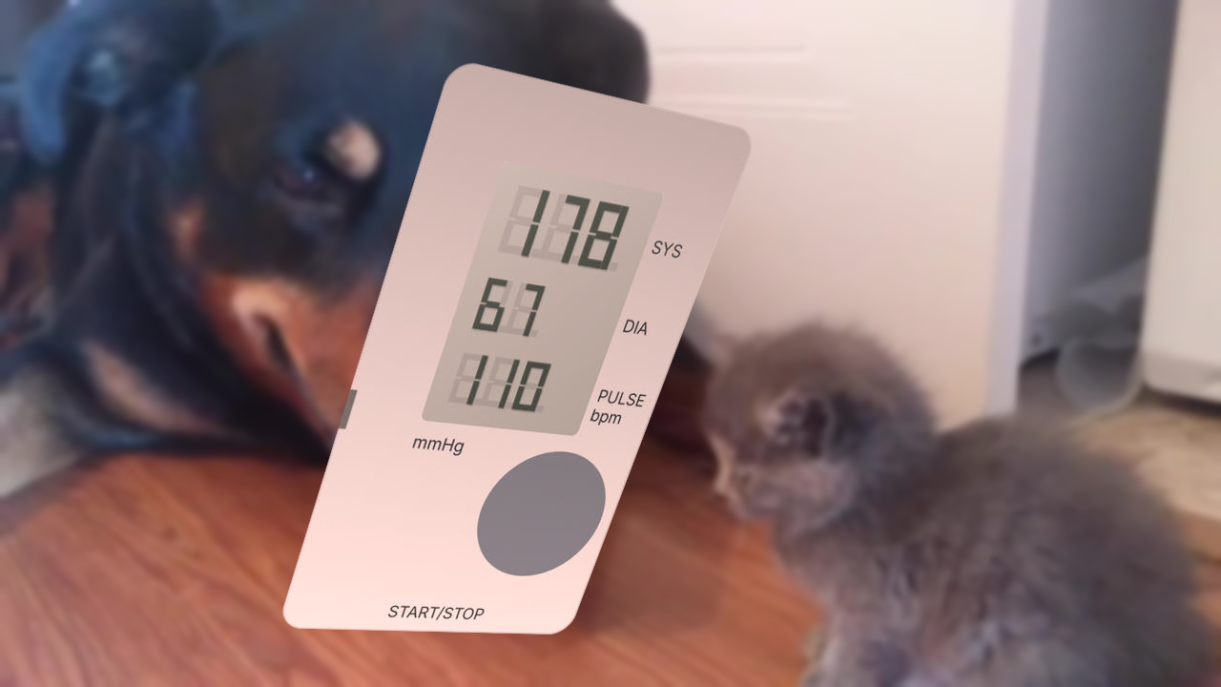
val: 110 bpm
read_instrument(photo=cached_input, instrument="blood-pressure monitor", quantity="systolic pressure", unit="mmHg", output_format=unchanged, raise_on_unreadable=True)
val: 178 mmHg
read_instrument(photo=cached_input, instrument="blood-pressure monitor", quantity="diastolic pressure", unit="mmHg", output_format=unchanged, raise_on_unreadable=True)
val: 67 mmHg
